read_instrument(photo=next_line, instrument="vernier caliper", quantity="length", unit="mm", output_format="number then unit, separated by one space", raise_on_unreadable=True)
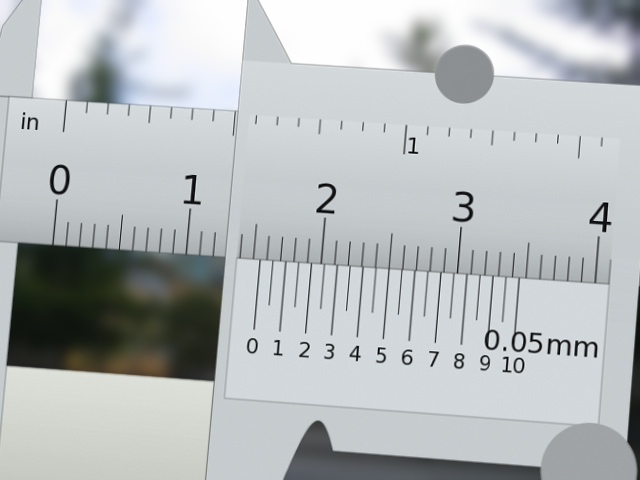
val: 15.5 mm
